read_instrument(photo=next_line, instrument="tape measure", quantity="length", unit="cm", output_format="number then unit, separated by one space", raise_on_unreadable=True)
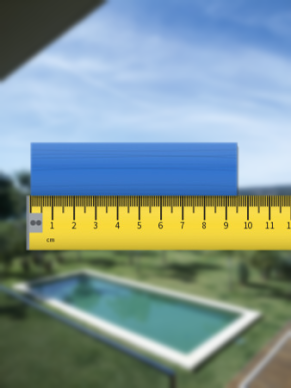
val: 9.5 cm
